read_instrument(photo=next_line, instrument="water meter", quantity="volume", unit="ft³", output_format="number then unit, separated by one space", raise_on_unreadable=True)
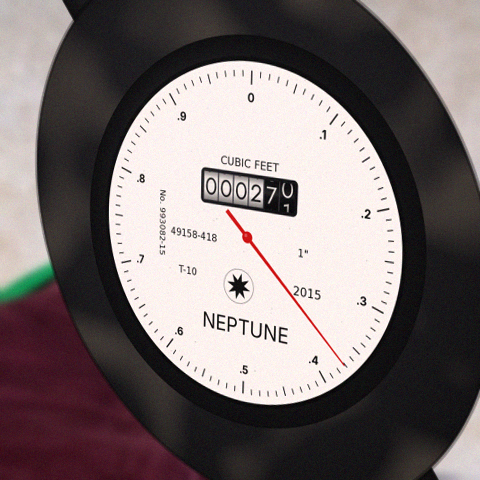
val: 270.37 ft³
